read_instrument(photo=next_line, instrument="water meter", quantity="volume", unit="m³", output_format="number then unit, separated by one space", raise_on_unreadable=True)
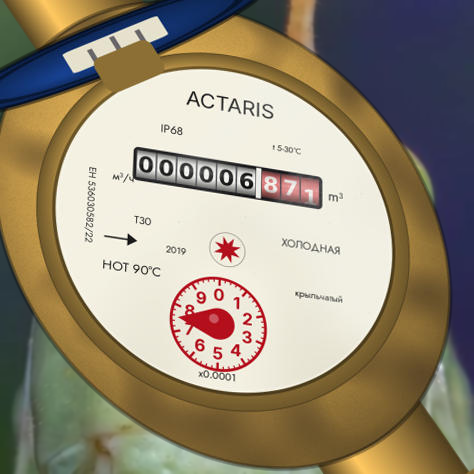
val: 6.8707 m³
